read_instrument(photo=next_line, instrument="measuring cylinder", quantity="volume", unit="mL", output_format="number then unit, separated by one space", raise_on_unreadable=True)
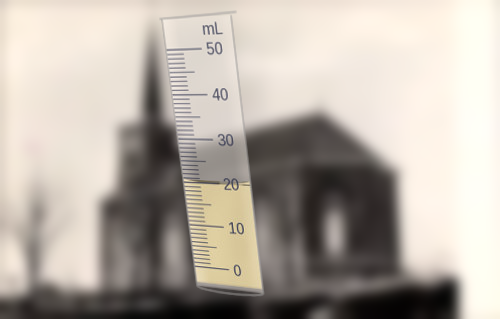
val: 20 mL
